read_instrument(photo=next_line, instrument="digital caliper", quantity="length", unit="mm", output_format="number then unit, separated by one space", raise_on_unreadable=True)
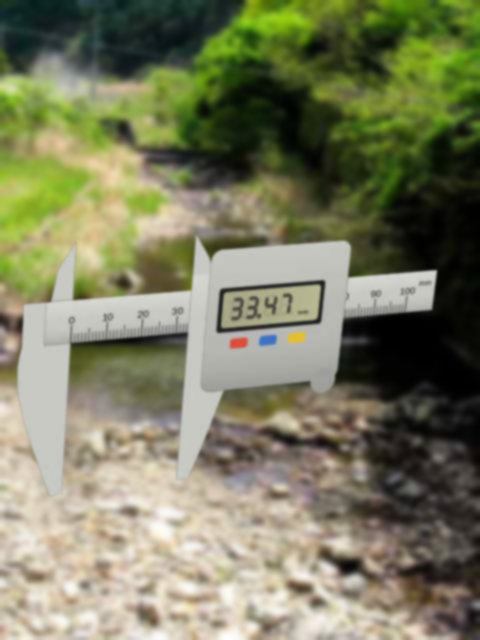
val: 33.47 mm
